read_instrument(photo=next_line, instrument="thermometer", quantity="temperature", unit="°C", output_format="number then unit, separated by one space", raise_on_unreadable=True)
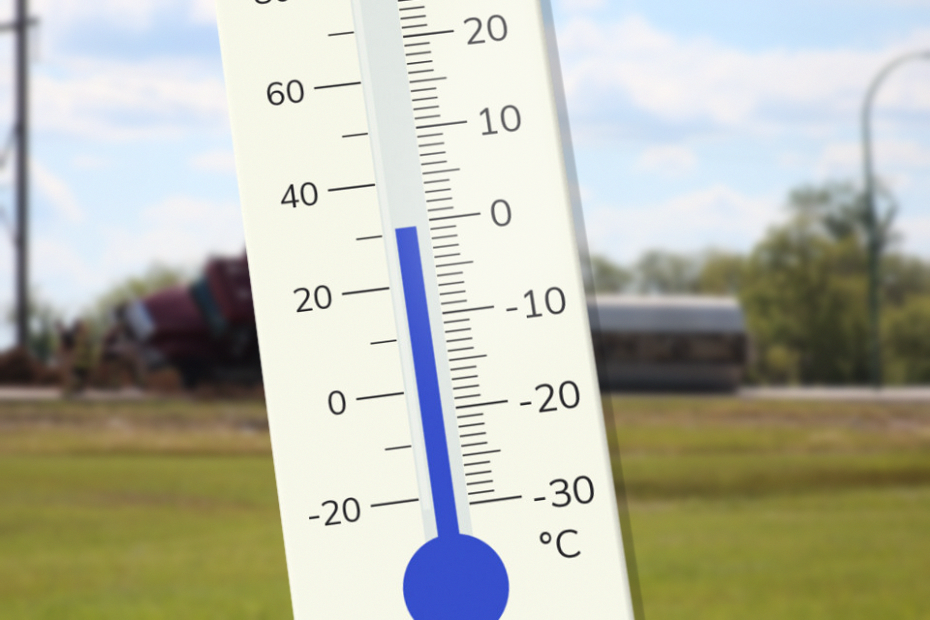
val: -0.5 °C
